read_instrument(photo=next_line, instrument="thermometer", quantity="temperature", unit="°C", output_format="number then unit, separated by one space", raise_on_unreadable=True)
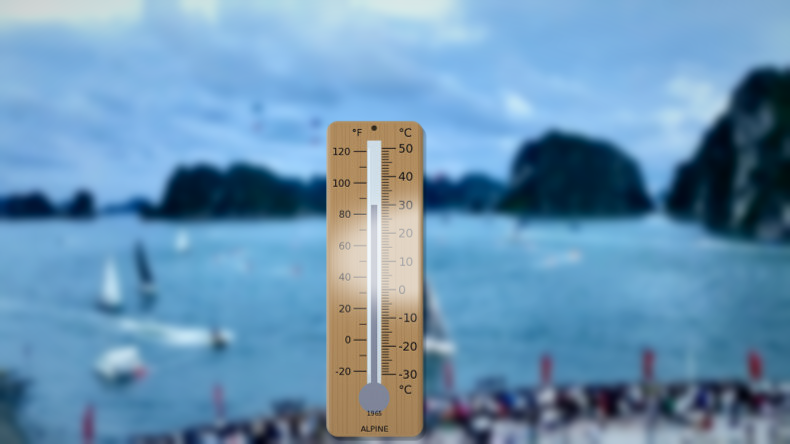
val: 30 °C
